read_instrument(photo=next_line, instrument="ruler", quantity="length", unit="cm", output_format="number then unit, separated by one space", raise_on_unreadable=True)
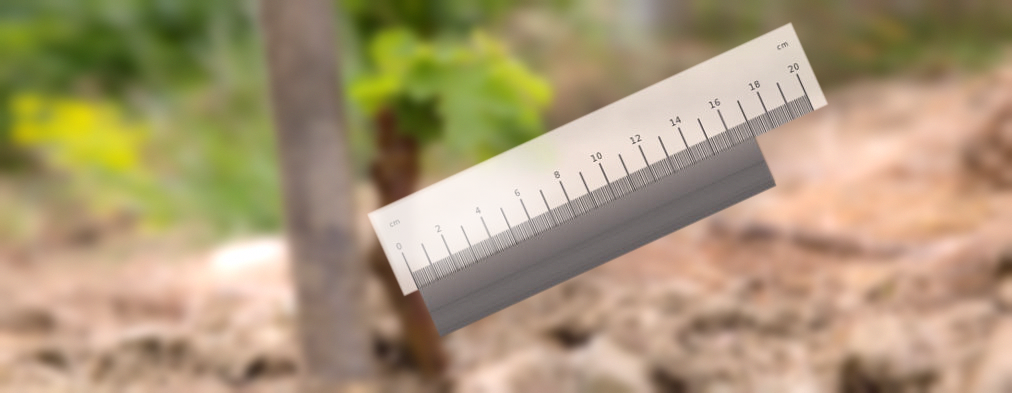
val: 17 cm
